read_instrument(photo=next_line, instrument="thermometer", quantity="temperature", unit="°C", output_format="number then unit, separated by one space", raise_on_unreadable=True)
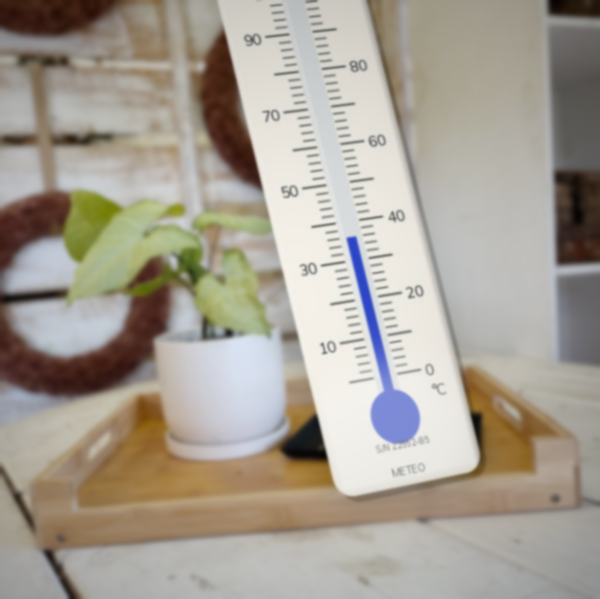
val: 36 °C
